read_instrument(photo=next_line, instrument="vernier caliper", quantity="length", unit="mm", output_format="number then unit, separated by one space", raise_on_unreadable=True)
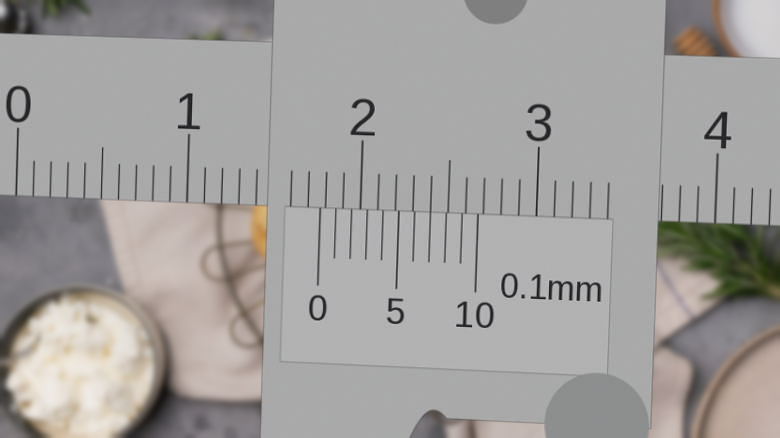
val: 17.7 mm
